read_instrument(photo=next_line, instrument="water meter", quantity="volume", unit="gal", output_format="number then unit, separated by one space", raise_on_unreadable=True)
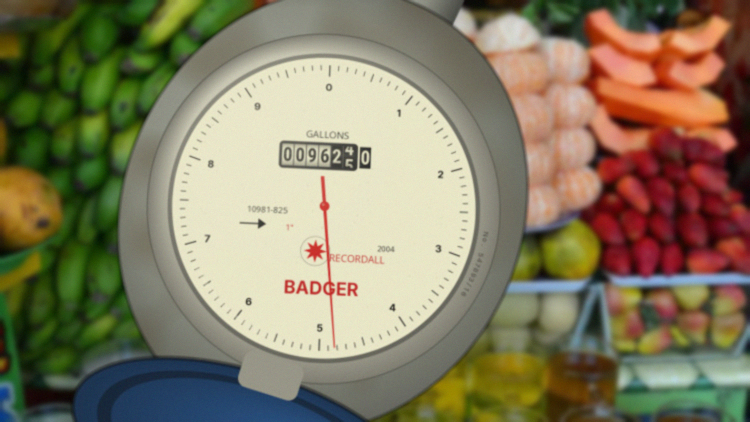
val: 96244.8 gal
